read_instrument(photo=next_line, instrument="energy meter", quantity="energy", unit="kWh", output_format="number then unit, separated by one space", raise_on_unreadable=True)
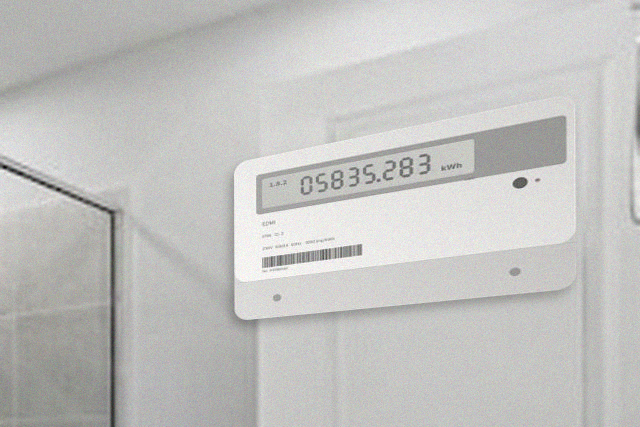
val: 5835.283 kWh
